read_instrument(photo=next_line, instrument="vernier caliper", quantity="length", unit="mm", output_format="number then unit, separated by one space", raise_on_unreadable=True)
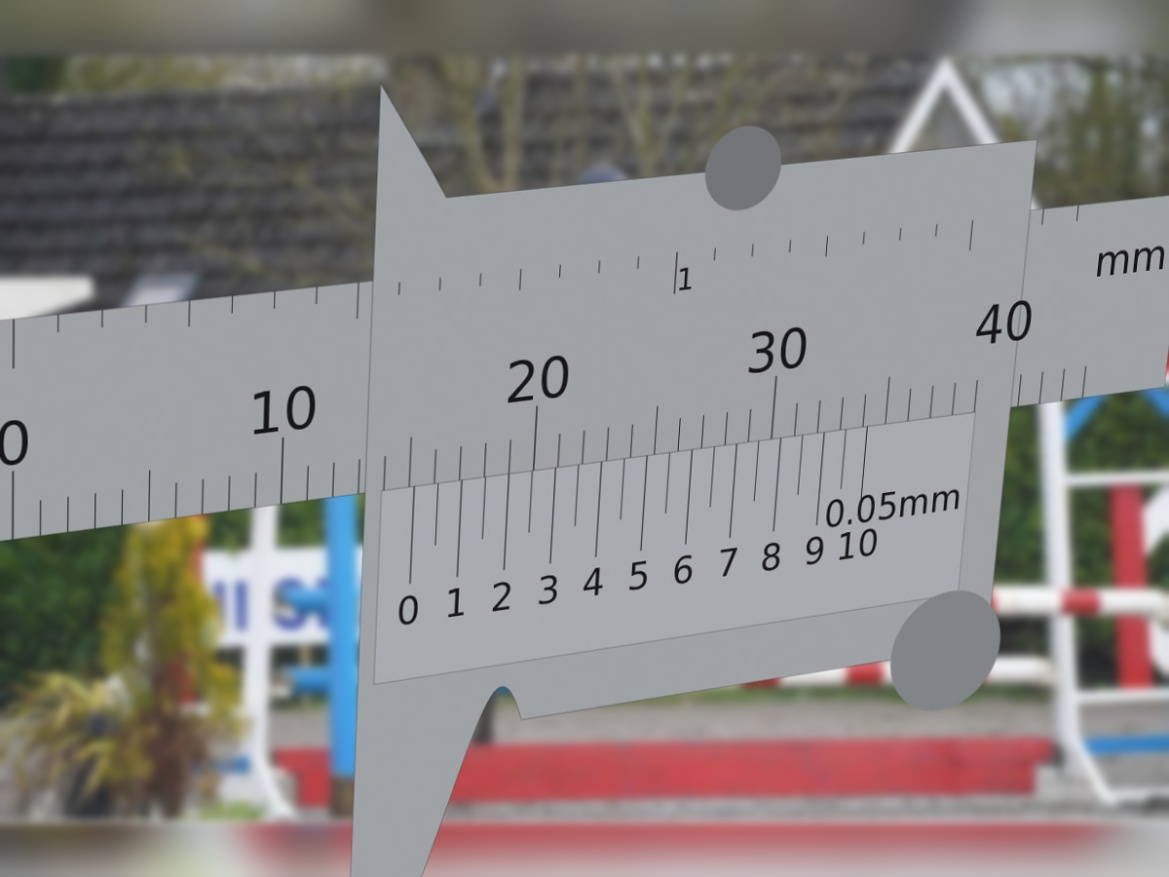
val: 15.20 mm
